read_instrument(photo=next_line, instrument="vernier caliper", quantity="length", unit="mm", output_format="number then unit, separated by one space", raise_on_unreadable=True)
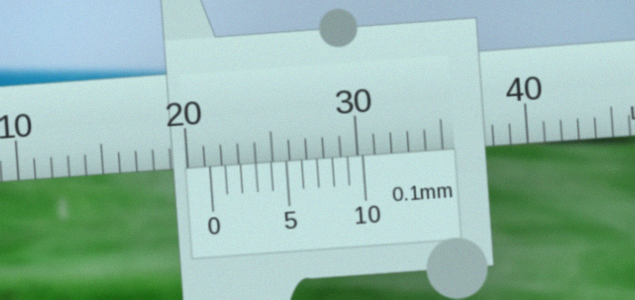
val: 21.3 mm
